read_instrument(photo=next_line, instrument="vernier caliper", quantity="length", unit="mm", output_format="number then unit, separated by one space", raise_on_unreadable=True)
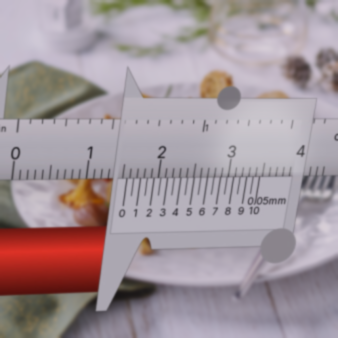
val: 15.6 mm
